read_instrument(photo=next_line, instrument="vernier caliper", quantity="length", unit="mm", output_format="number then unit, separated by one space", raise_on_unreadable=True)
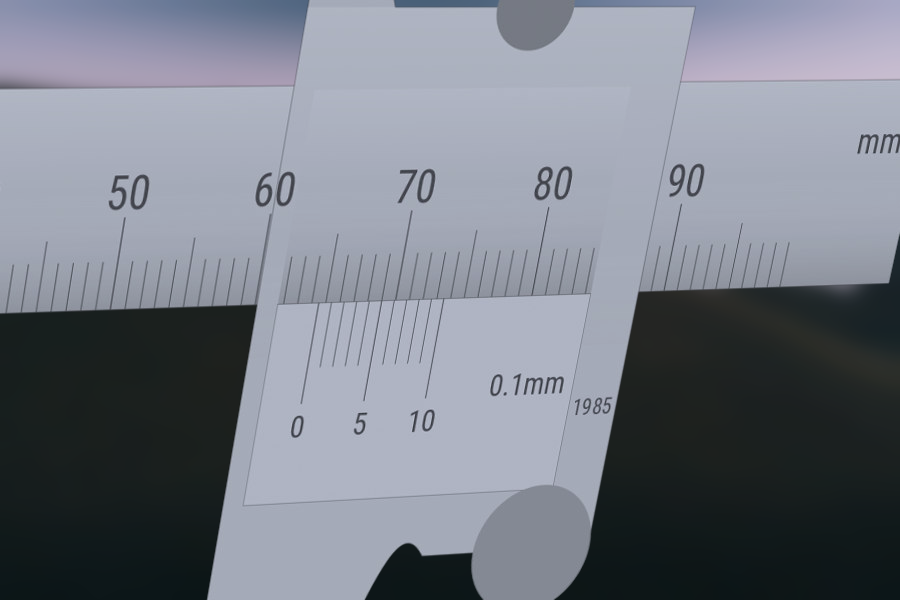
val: 64.5 mm
